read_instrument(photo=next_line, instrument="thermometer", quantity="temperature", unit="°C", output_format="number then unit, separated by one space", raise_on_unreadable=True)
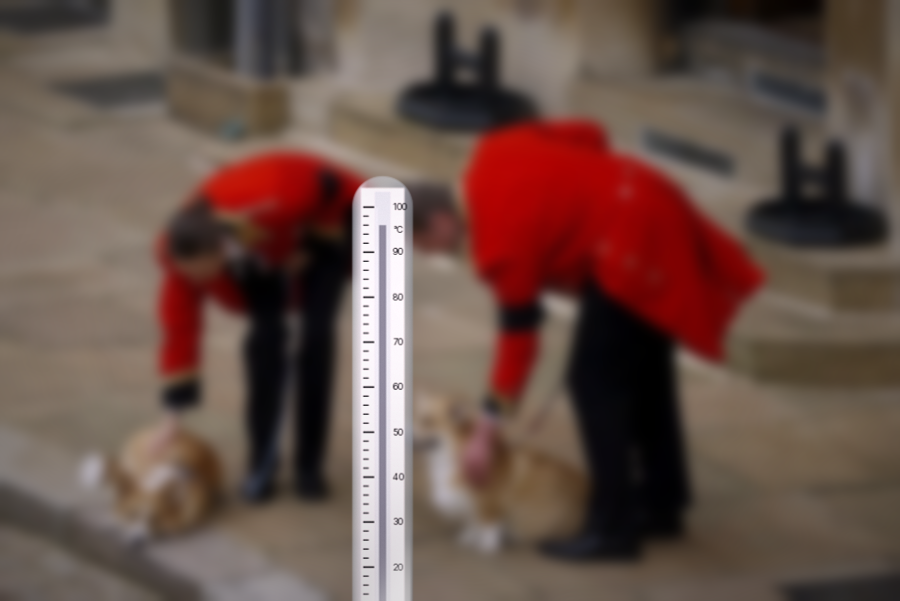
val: 96 °C
